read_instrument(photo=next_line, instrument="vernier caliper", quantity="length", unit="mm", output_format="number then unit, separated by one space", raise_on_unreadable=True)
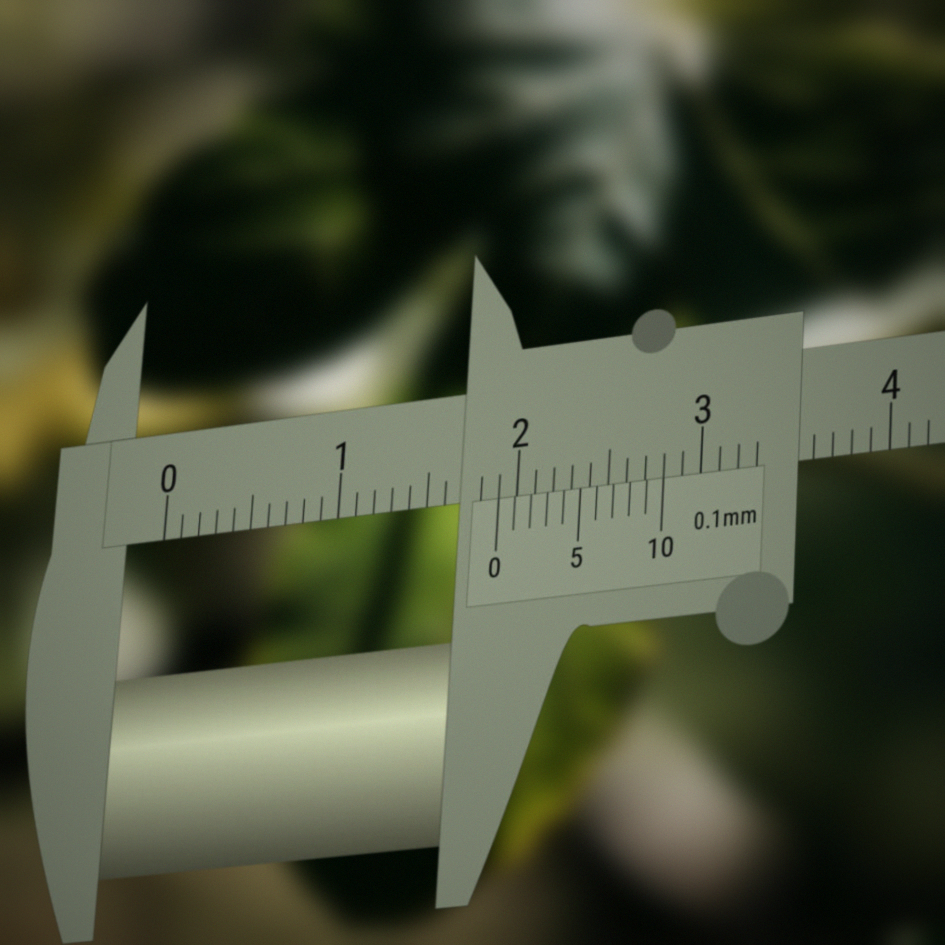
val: 19.0 mm
